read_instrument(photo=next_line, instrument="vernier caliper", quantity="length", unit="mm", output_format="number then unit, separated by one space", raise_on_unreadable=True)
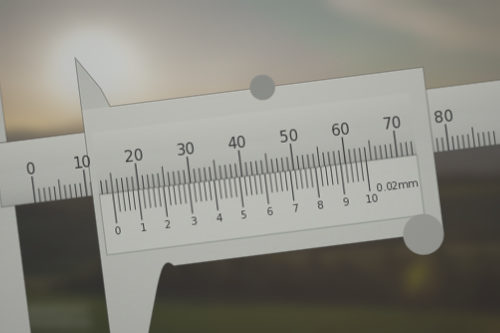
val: 15.0 mm
